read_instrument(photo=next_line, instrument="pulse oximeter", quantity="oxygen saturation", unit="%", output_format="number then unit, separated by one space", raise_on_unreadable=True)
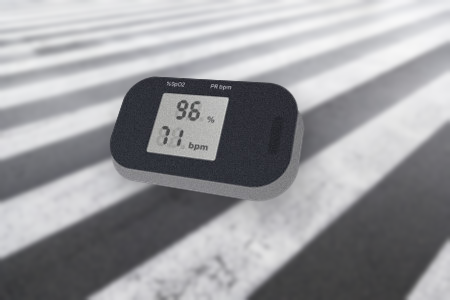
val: 96 %
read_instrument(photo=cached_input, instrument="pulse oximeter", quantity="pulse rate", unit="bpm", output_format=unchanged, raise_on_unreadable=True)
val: 71 bpm
